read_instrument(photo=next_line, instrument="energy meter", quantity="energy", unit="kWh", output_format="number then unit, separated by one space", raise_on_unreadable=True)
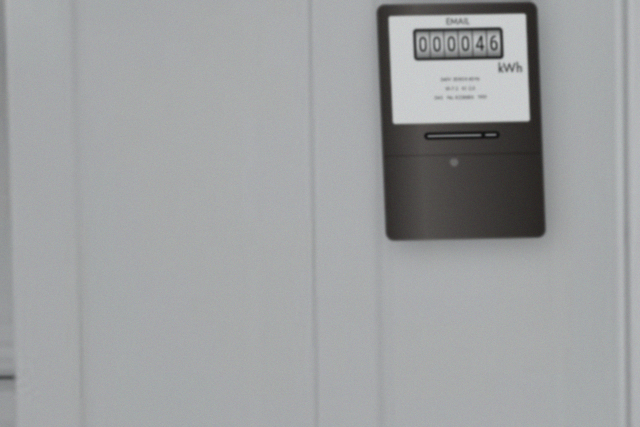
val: 46 kWh
